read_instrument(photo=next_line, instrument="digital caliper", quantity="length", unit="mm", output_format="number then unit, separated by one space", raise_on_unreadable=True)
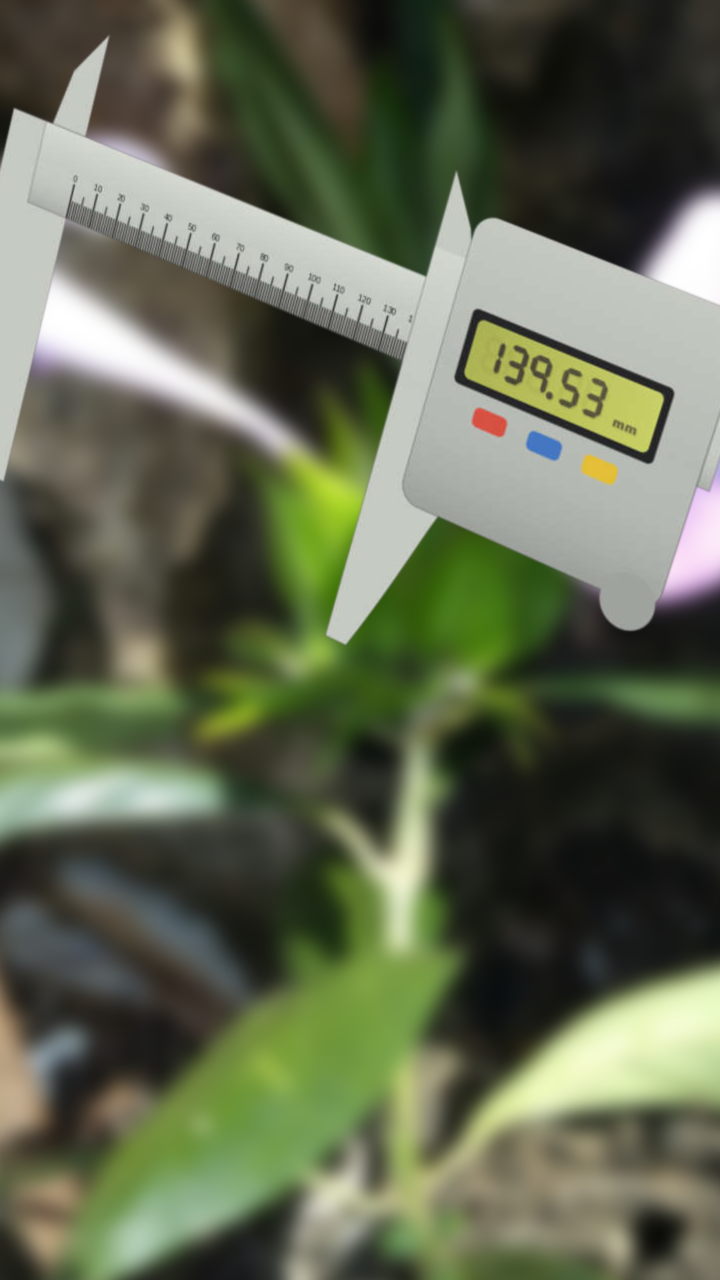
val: 139.53 mm
